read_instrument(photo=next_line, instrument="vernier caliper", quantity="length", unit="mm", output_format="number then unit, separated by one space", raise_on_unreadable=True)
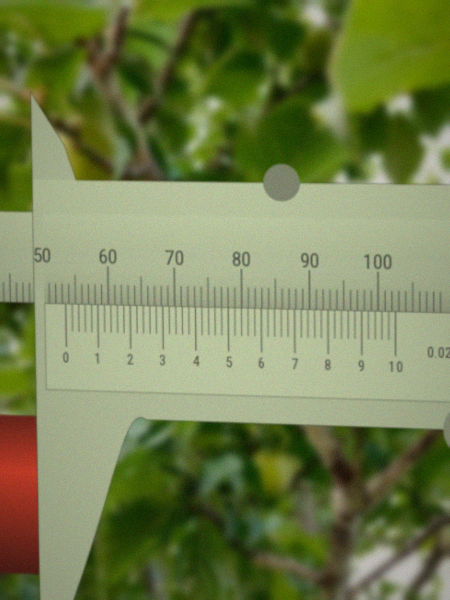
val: 53.5 mm
